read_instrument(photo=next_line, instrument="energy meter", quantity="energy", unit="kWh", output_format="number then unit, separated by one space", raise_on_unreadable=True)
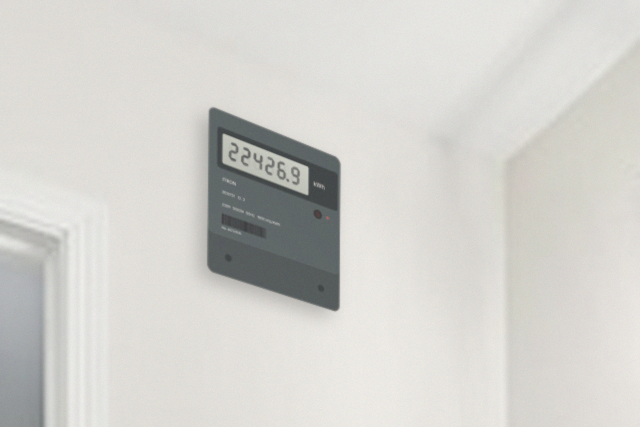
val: 22426.9 kWh
